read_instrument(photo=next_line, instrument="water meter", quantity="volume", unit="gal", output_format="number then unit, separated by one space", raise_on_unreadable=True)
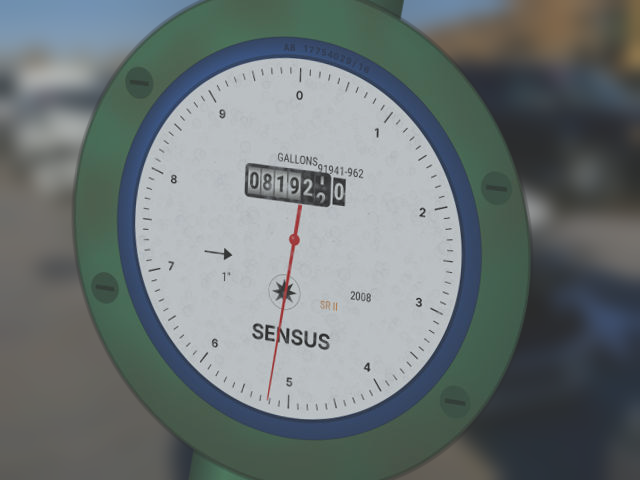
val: 819215.2 gal
